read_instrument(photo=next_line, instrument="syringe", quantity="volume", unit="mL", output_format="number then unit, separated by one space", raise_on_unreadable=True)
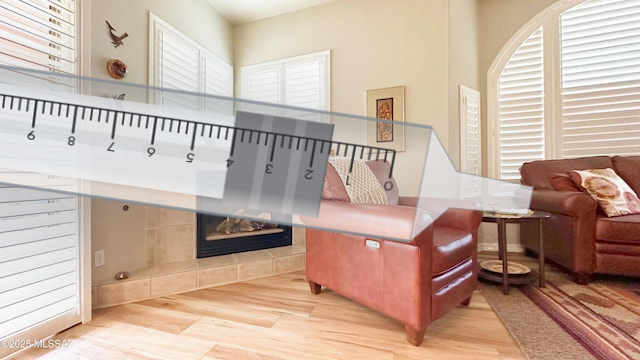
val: 1.6 mL
